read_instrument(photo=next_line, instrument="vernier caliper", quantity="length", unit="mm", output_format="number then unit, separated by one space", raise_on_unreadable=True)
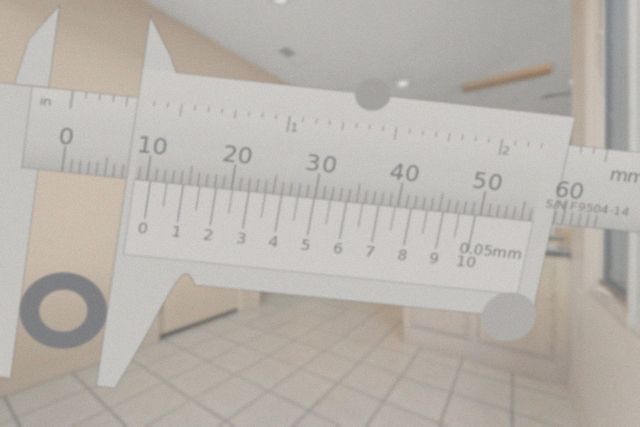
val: 10.4 mm
